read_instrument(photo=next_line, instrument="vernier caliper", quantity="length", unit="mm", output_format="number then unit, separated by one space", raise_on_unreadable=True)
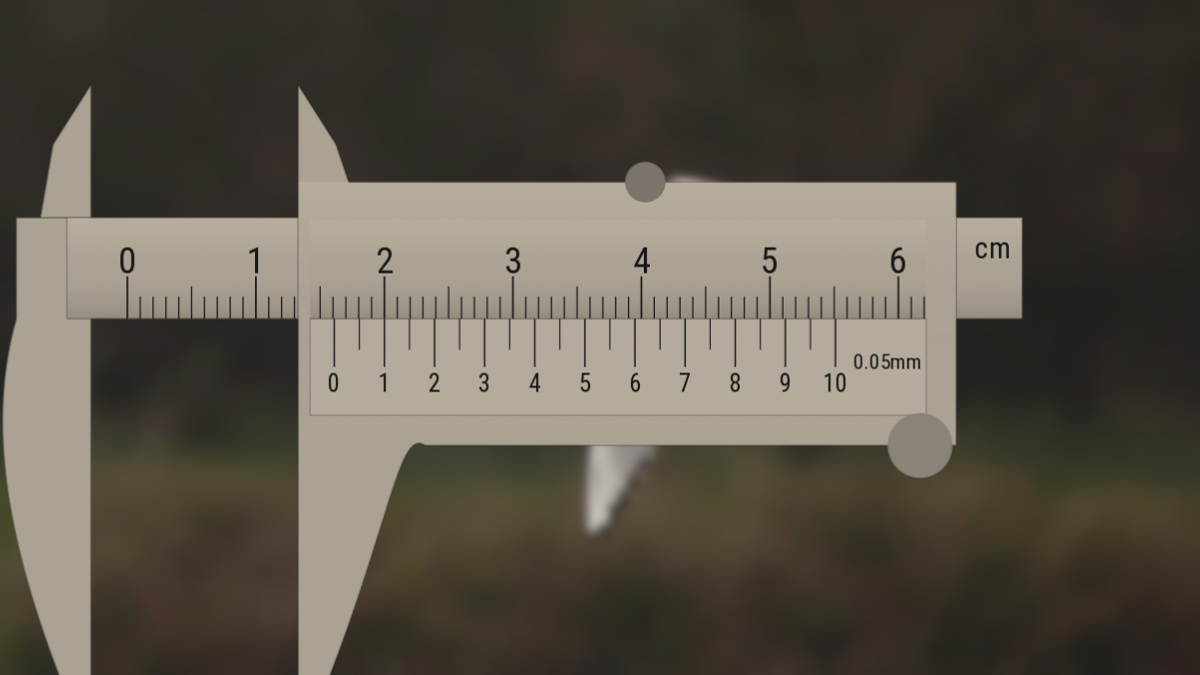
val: 16.1 mm
